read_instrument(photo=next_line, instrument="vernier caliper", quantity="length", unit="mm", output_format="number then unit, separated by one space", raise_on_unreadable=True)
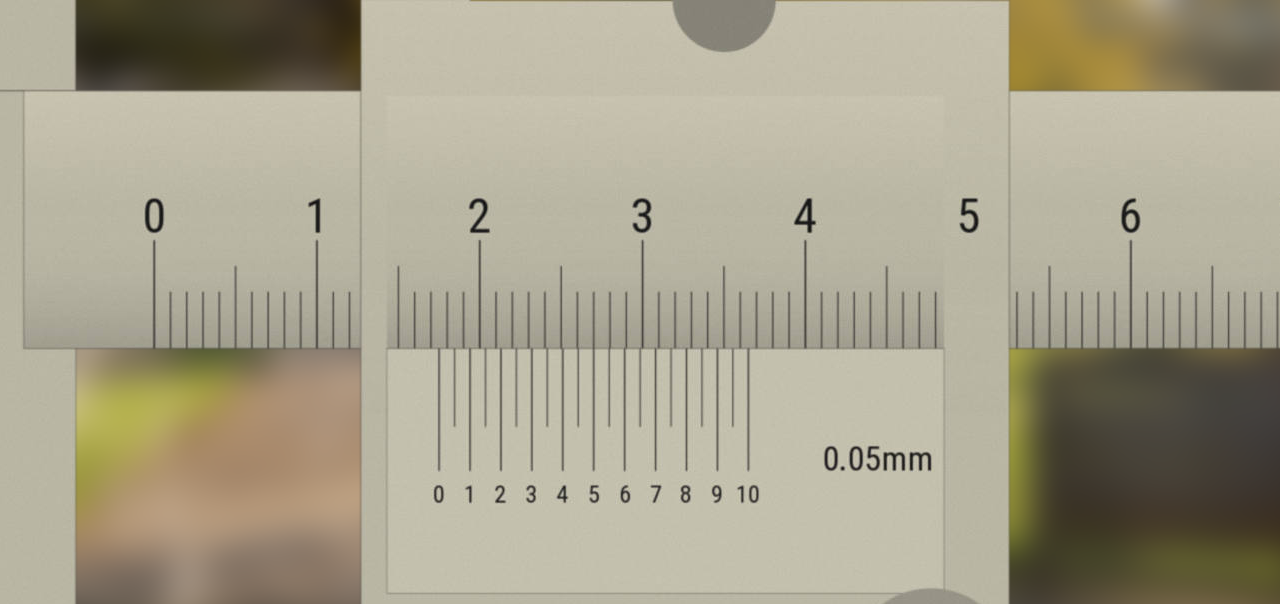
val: 17.5 mm
